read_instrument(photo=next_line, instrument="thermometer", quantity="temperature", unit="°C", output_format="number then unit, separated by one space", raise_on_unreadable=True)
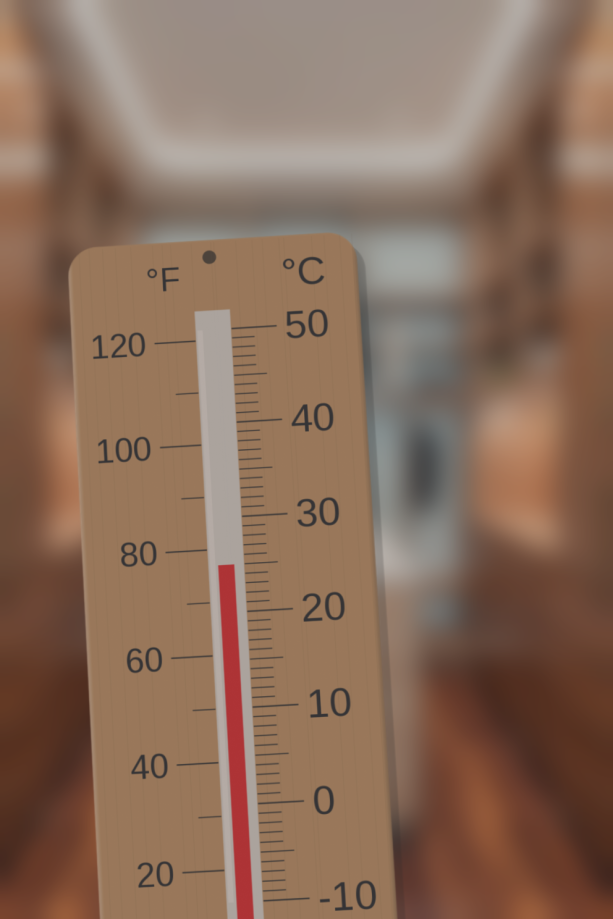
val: 25 °C
